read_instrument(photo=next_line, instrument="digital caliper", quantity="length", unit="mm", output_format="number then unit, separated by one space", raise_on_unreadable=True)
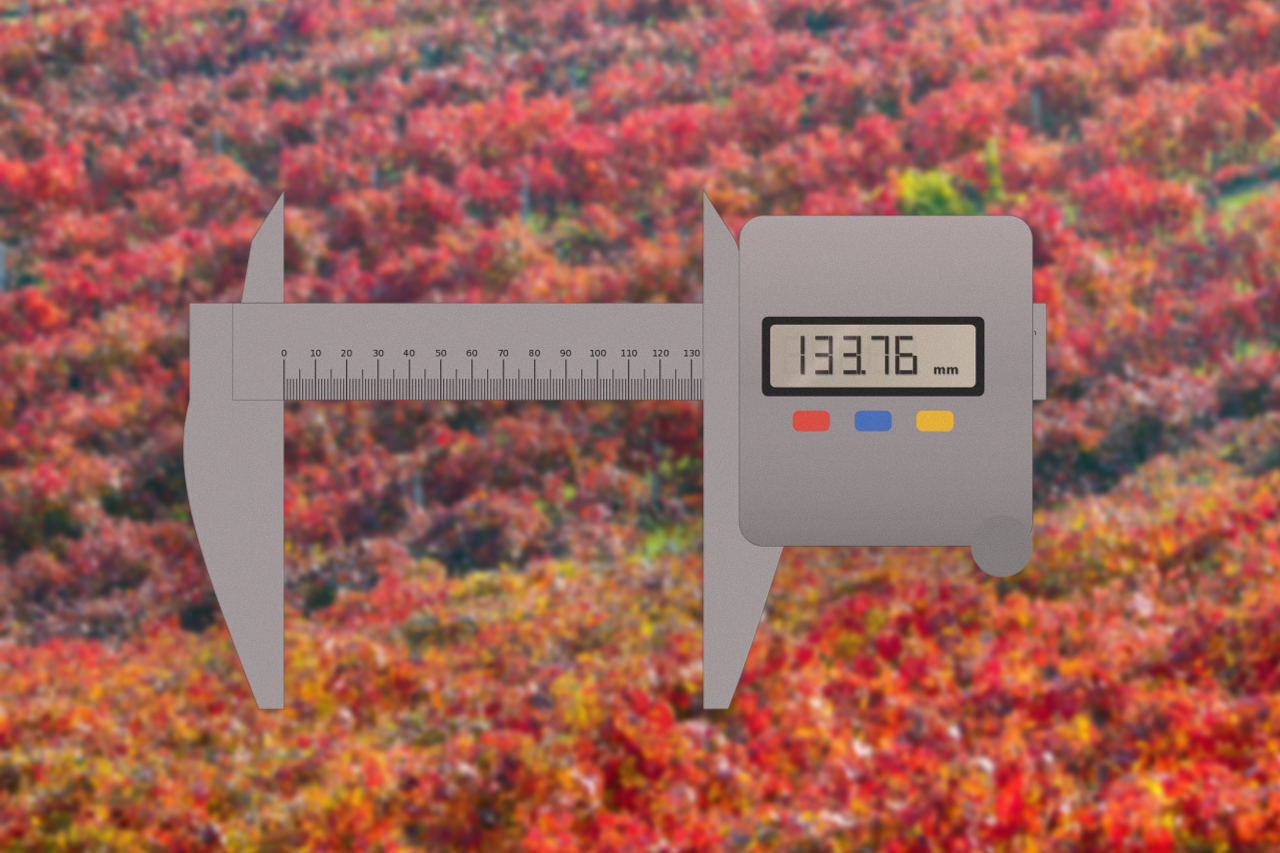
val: 133.76 mm
